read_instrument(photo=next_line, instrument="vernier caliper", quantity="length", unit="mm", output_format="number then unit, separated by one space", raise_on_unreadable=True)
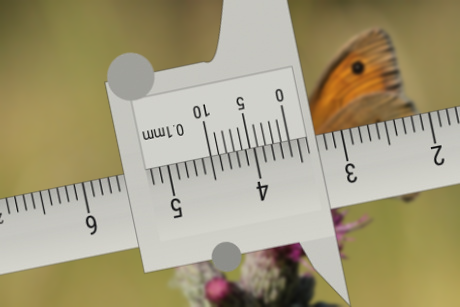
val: 36.0 mm
